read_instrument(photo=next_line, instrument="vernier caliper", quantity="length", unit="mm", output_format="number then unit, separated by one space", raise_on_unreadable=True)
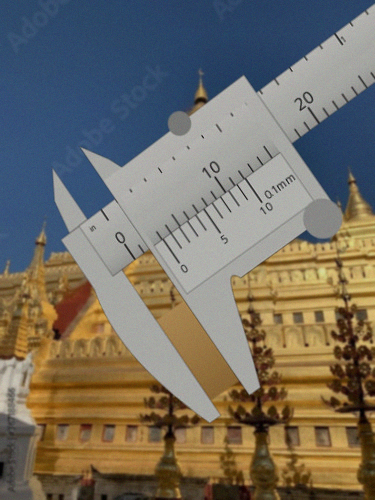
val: 3.1 mm
